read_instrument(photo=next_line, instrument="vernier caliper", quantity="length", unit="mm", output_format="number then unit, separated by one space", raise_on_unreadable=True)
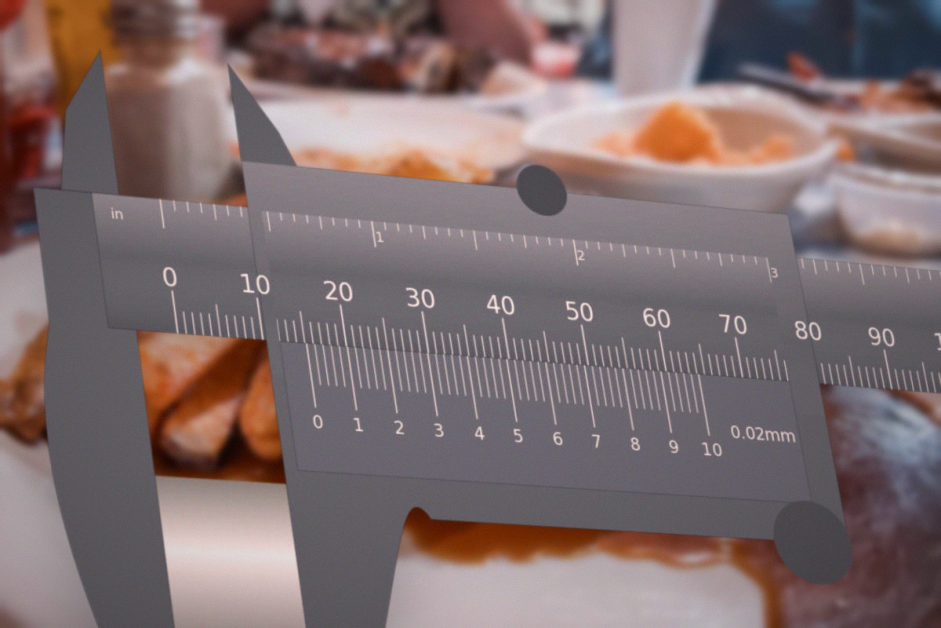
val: 15.2 mm
